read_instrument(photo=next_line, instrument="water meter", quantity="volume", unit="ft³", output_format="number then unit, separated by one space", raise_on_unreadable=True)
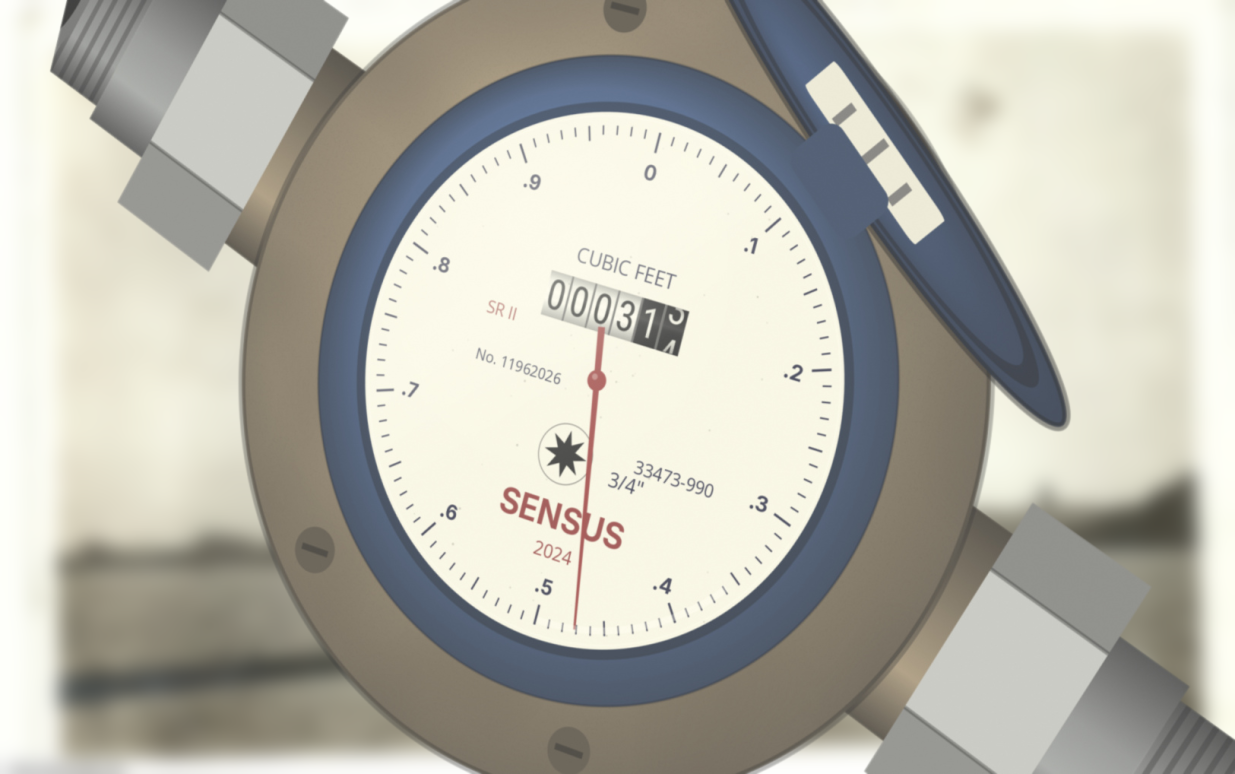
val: 313.47 ft³
